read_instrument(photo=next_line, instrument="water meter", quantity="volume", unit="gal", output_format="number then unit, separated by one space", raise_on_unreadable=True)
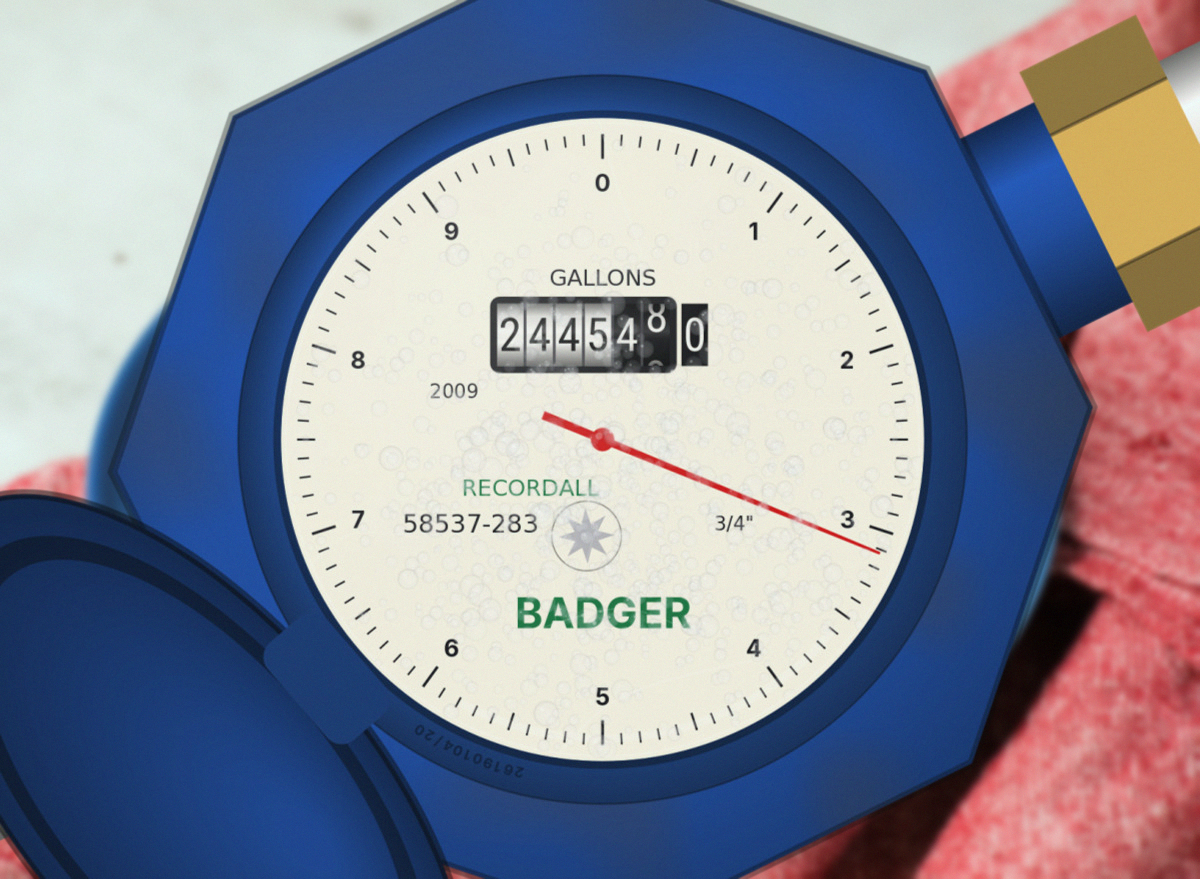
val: 2445483.1 gal
